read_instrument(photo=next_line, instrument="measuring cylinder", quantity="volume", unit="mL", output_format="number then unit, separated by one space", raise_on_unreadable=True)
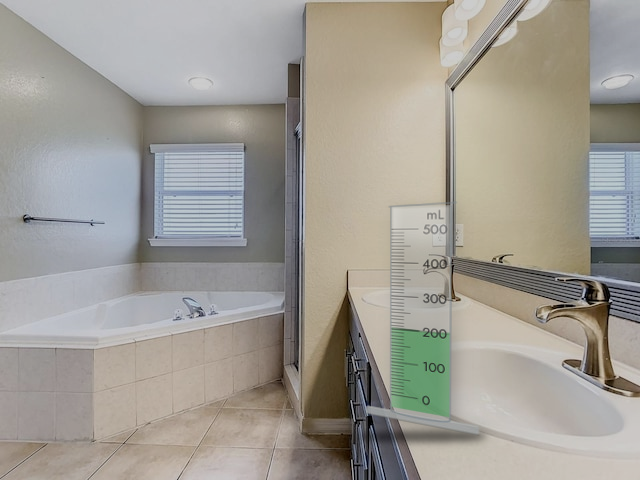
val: 200 mL
